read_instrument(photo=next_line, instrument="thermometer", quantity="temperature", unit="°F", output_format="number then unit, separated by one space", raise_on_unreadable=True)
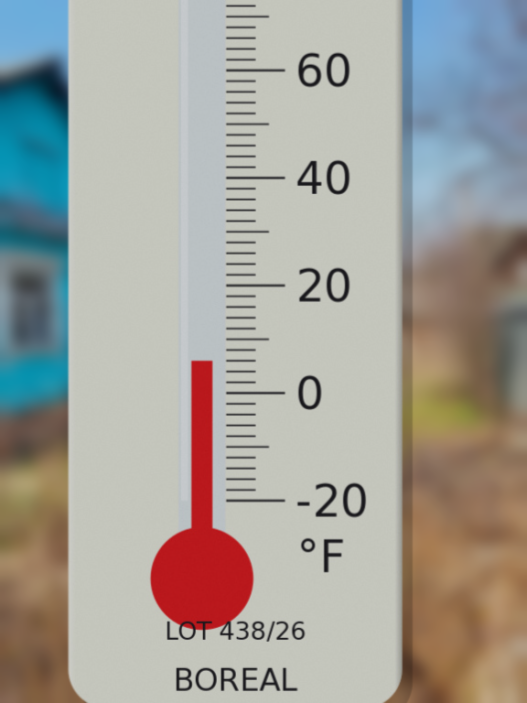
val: 6 °F
